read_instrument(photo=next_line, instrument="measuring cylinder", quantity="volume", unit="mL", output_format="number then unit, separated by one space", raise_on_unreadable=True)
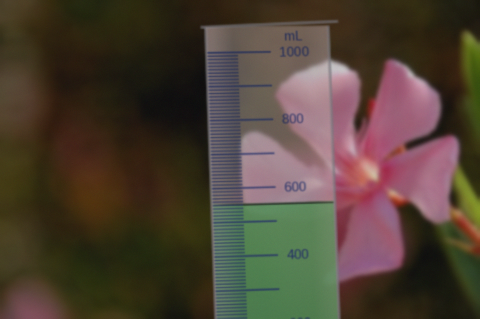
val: 550 mL
